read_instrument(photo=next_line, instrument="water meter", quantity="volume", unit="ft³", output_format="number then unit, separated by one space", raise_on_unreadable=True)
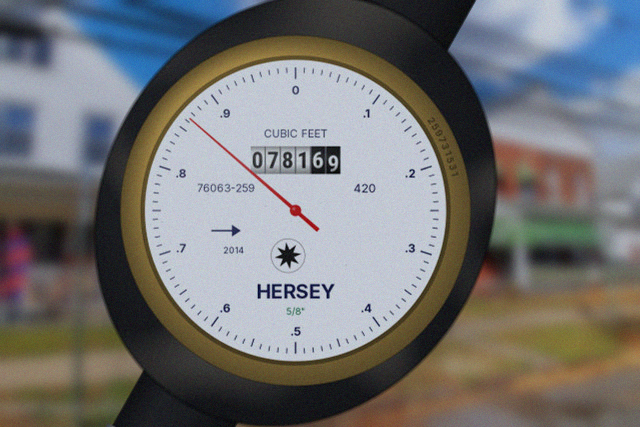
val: 78168.86 ft³
